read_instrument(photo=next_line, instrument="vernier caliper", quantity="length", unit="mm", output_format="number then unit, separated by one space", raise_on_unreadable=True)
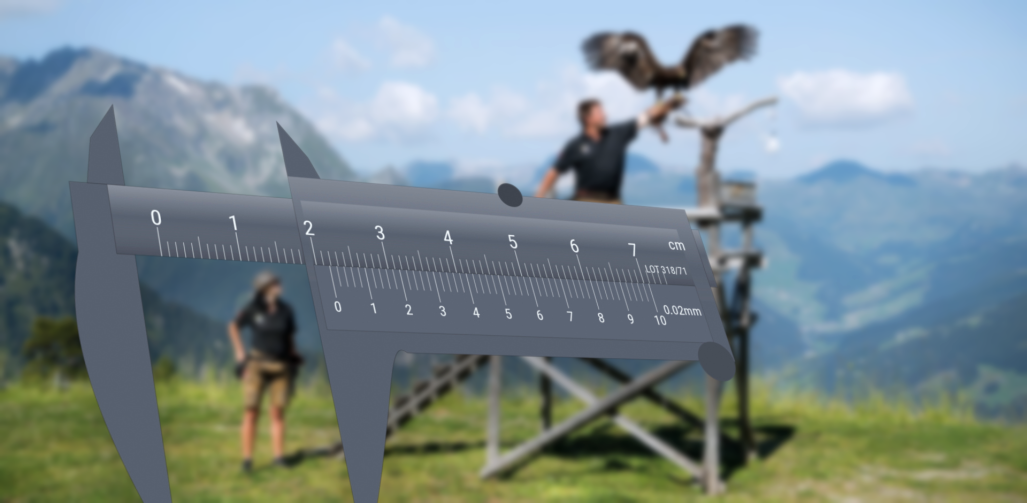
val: 21.8 mm
